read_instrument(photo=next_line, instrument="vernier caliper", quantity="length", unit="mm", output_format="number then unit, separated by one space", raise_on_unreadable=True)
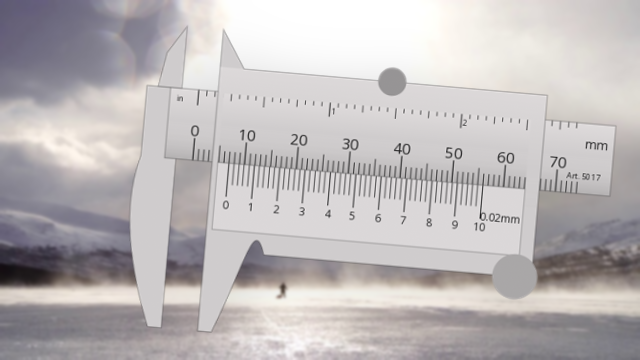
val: 7.0 mm
